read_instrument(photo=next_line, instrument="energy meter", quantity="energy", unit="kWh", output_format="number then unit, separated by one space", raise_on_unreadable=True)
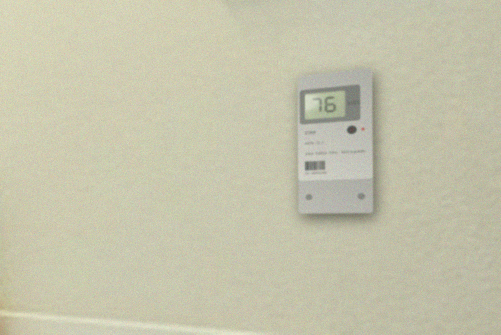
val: 76 kWh
